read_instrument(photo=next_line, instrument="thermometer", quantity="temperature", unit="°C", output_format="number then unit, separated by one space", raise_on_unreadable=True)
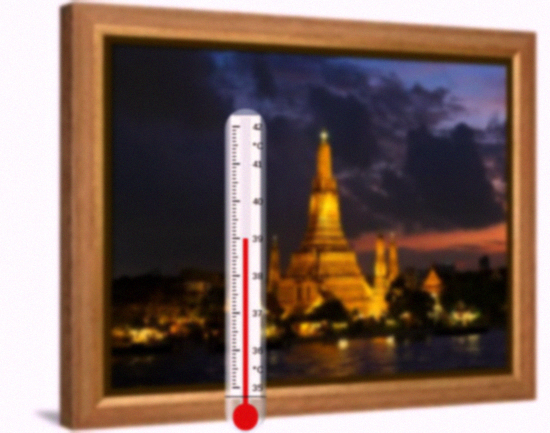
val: 39 °C
